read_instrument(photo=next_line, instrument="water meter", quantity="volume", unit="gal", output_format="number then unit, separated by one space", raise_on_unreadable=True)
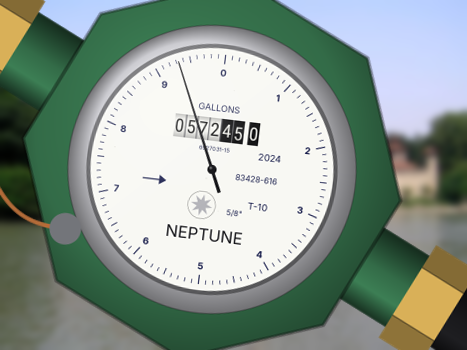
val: 572449.3 gal
